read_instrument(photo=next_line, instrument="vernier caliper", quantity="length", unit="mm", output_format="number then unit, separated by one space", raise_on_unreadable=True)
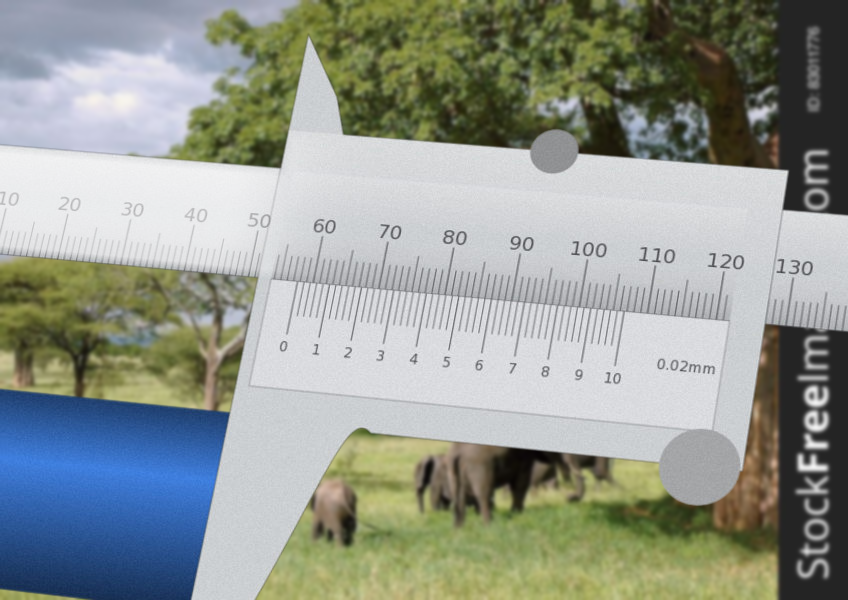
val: 57.6 mm
